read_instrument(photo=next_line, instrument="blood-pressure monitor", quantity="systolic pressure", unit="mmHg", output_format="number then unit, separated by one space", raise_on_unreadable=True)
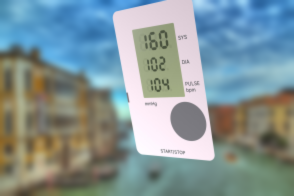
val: 160 mmHg
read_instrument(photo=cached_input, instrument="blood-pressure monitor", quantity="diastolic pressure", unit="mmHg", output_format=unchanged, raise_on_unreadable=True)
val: 102 mmHg
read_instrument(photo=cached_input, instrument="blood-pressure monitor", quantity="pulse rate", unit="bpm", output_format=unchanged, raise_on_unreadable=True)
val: 104 bpm
